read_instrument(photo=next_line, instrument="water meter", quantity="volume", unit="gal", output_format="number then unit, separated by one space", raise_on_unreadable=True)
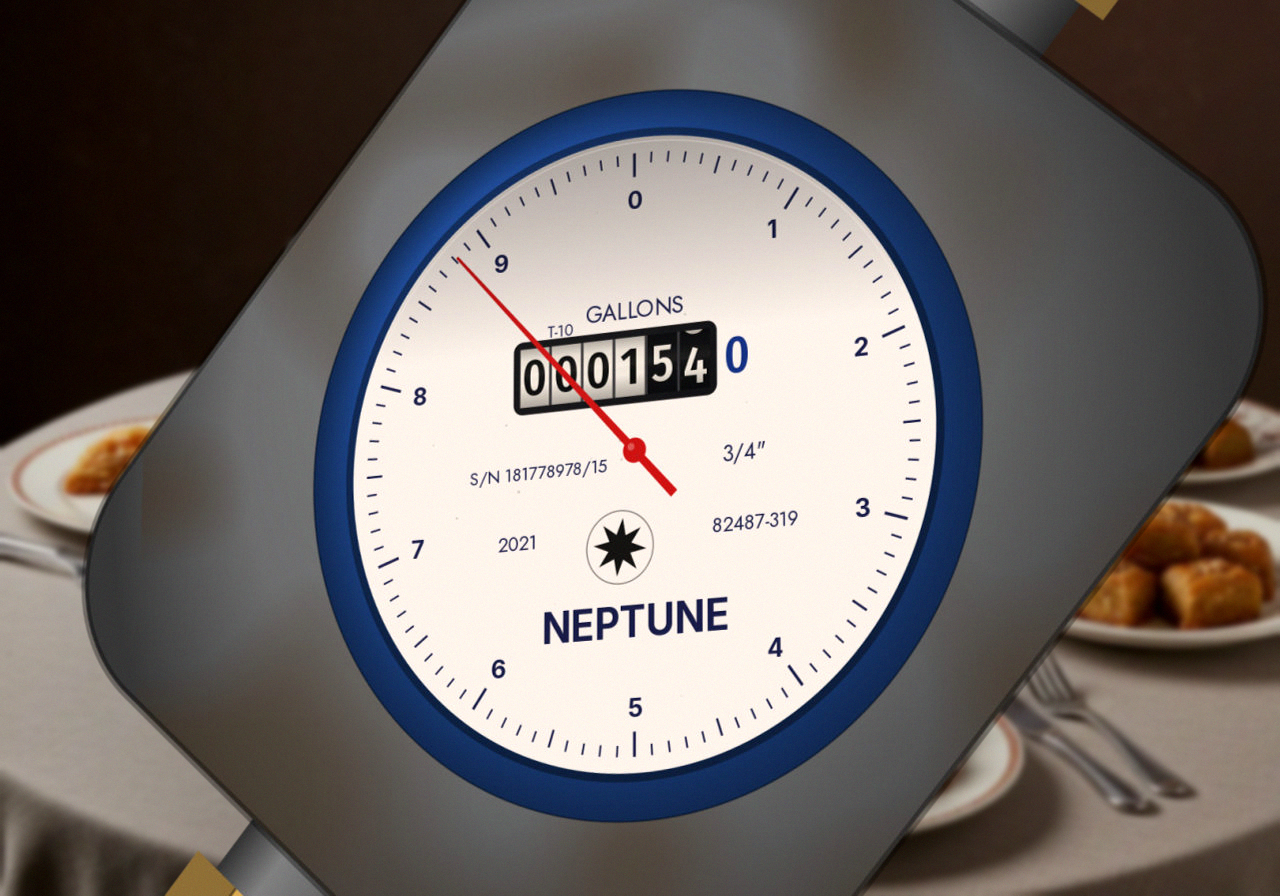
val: 1538.8 gal
